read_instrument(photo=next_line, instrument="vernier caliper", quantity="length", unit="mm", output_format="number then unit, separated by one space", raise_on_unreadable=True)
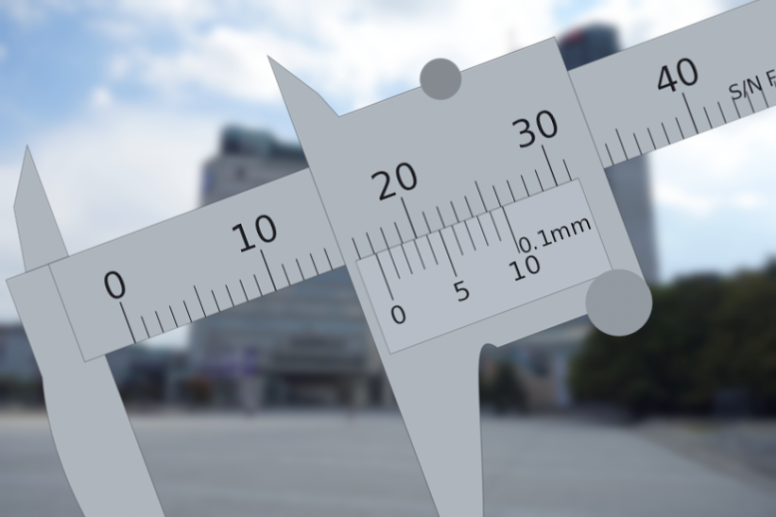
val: 17.1 mm
